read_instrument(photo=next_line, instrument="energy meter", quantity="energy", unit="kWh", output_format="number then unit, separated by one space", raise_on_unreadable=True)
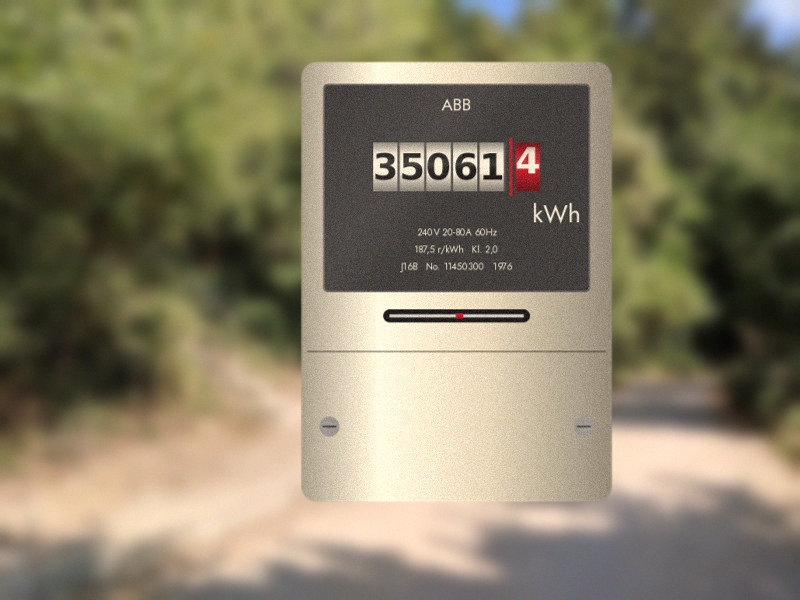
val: 35061.4 kWh
